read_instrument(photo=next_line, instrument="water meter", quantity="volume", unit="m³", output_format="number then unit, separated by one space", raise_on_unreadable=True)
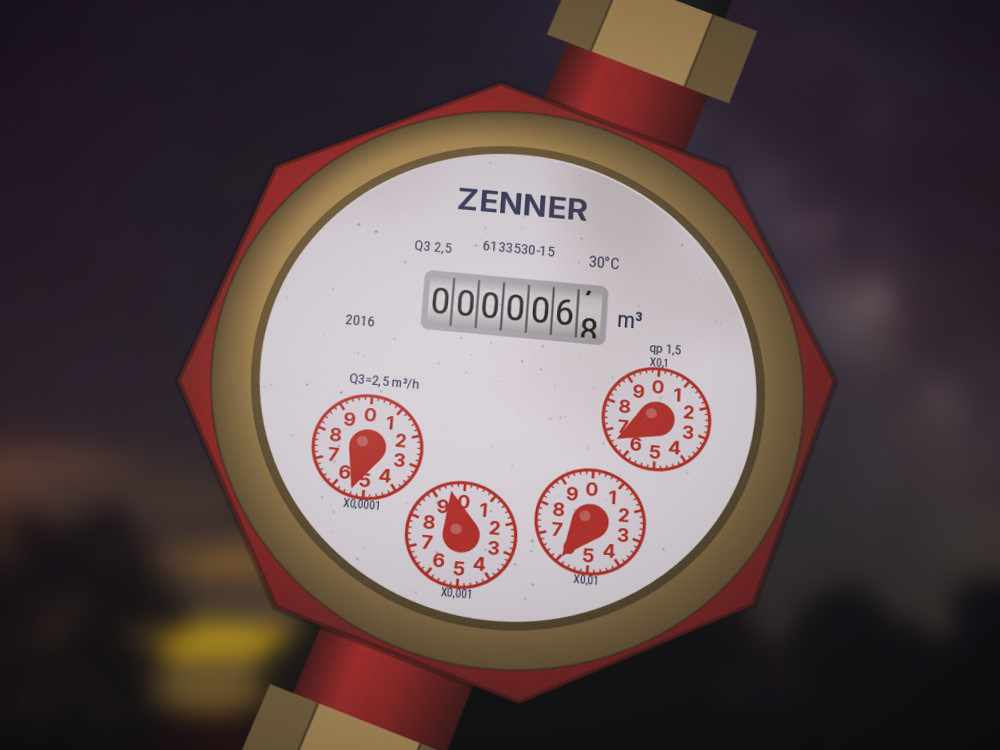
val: 67.6595 m³
